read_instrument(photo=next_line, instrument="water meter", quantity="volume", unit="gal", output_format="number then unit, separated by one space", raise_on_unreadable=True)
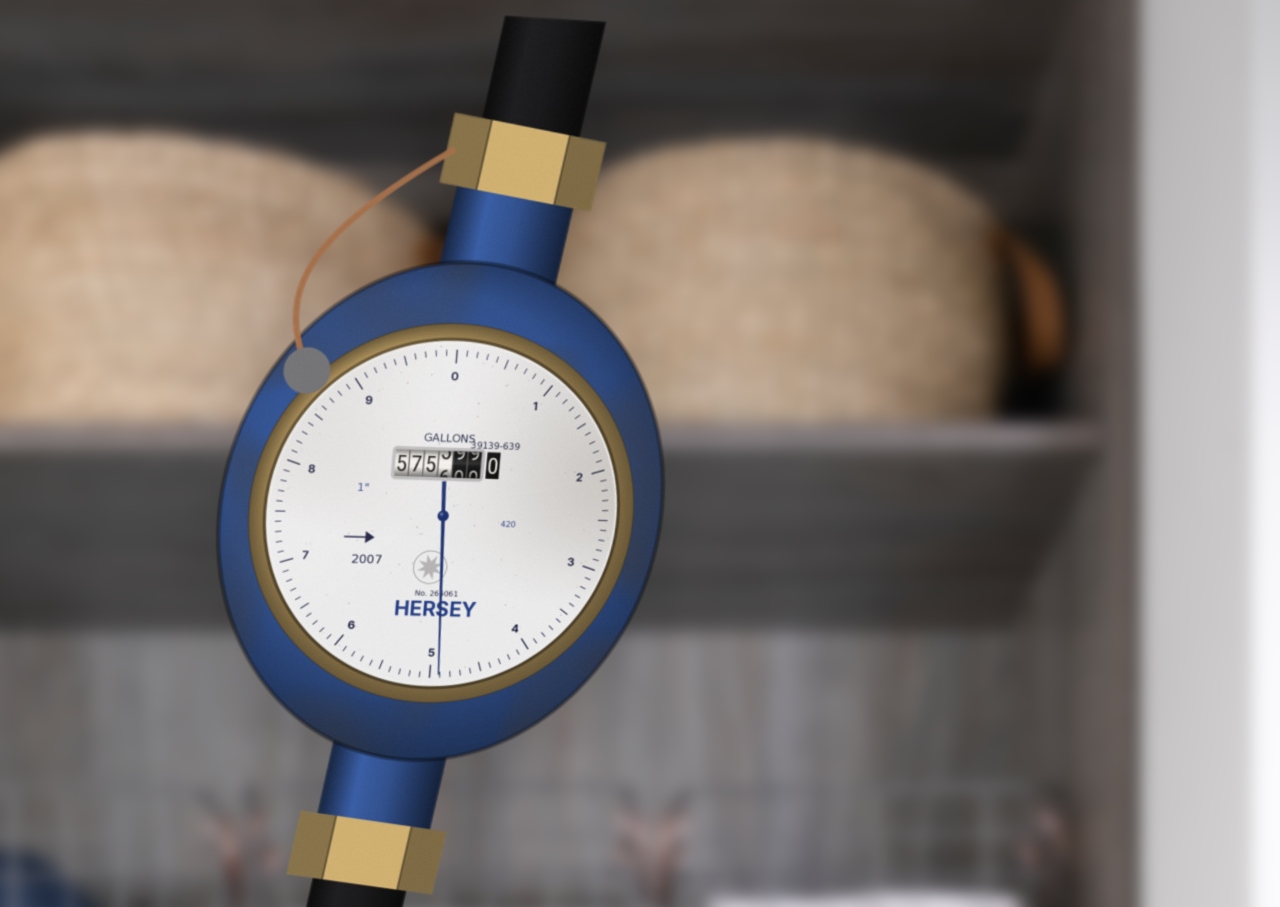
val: 5755994.9 gal
